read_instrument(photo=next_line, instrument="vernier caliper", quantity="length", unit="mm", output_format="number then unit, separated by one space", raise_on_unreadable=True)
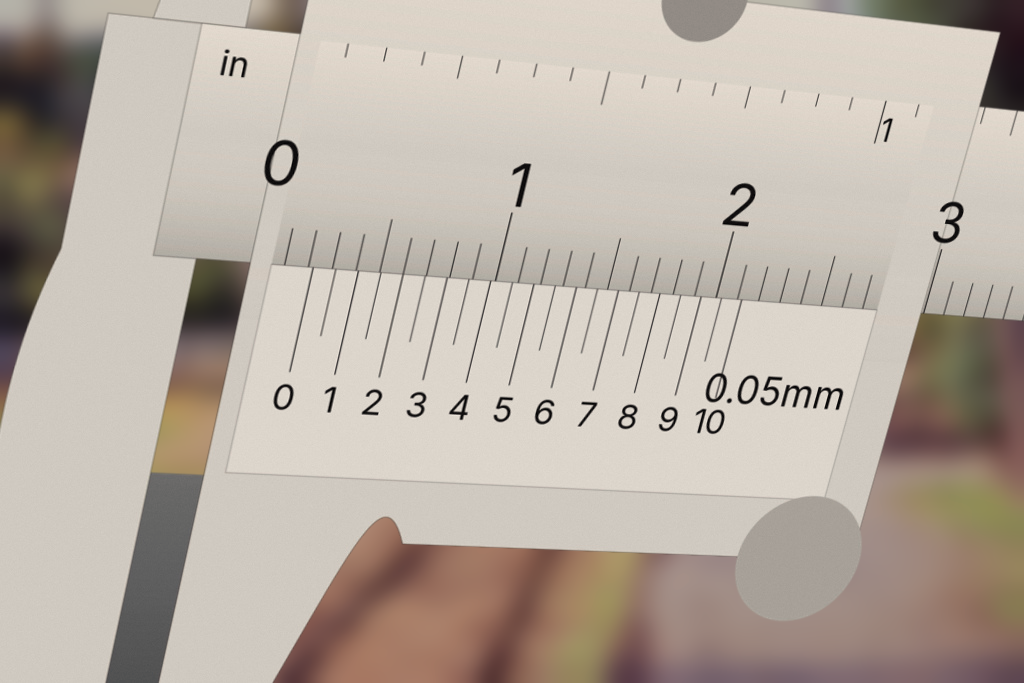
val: 2.2 mm
